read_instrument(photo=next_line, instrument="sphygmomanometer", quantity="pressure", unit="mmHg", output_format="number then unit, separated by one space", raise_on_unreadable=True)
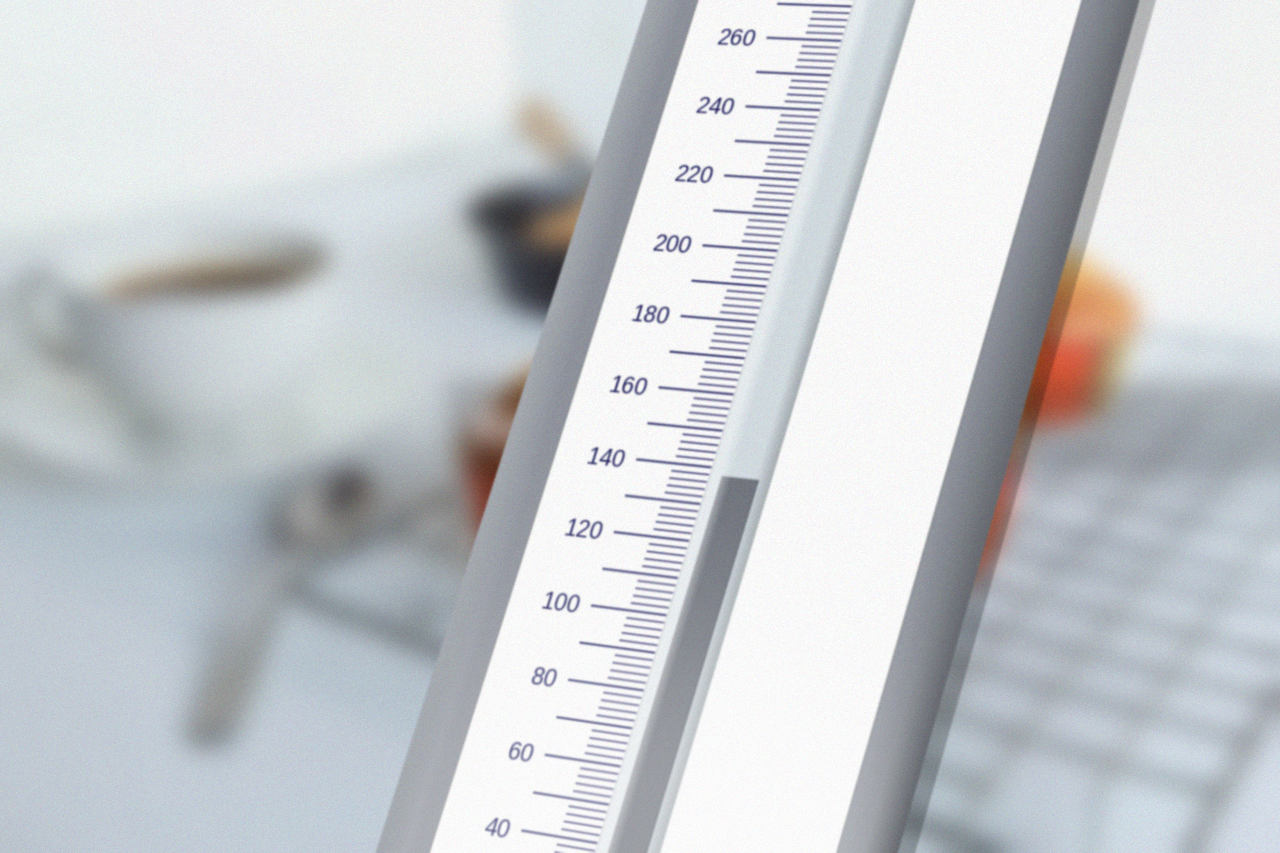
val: 138 mmHg
